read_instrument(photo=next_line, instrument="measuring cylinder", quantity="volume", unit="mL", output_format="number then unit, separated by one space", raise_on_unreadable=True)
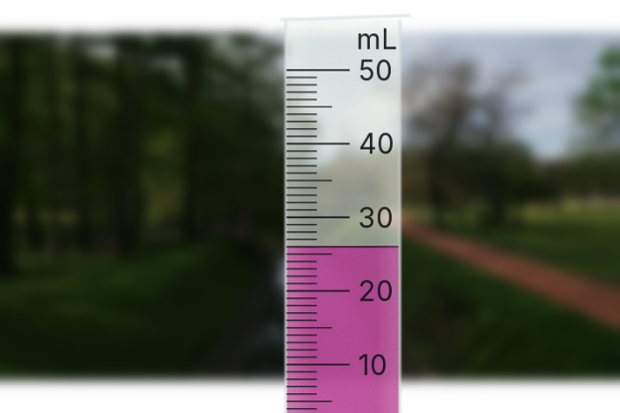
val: 26 mL
